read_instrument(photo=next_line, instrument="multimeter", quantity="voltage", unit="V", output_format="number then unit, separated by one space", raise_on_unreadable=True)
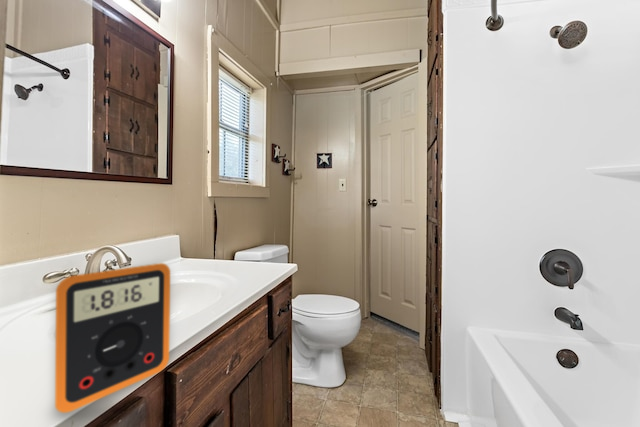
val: 1.816 V
